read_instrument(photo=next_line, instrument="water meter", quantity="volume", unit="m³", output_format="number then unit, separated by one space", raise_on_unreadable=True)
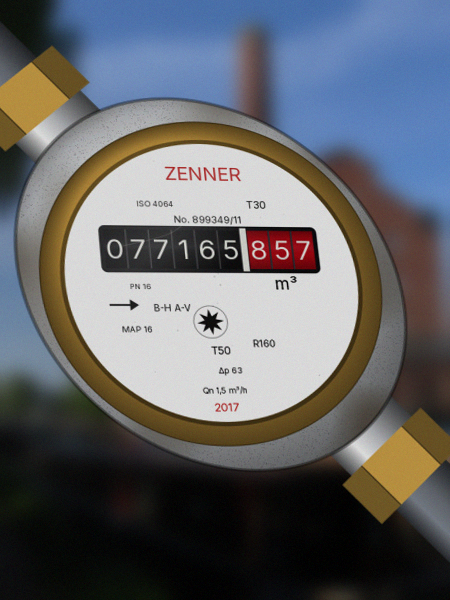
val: 77165.857 m³
